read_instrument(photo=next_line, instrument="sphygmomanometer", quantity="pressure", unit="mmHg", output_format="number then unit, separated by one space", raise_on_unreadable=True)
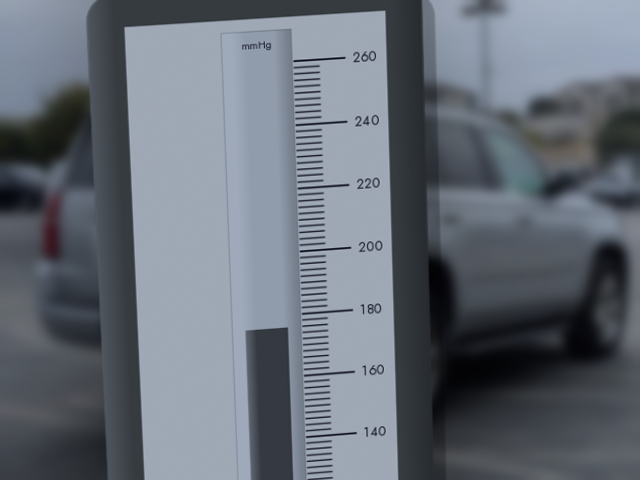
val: 176 mmHg
